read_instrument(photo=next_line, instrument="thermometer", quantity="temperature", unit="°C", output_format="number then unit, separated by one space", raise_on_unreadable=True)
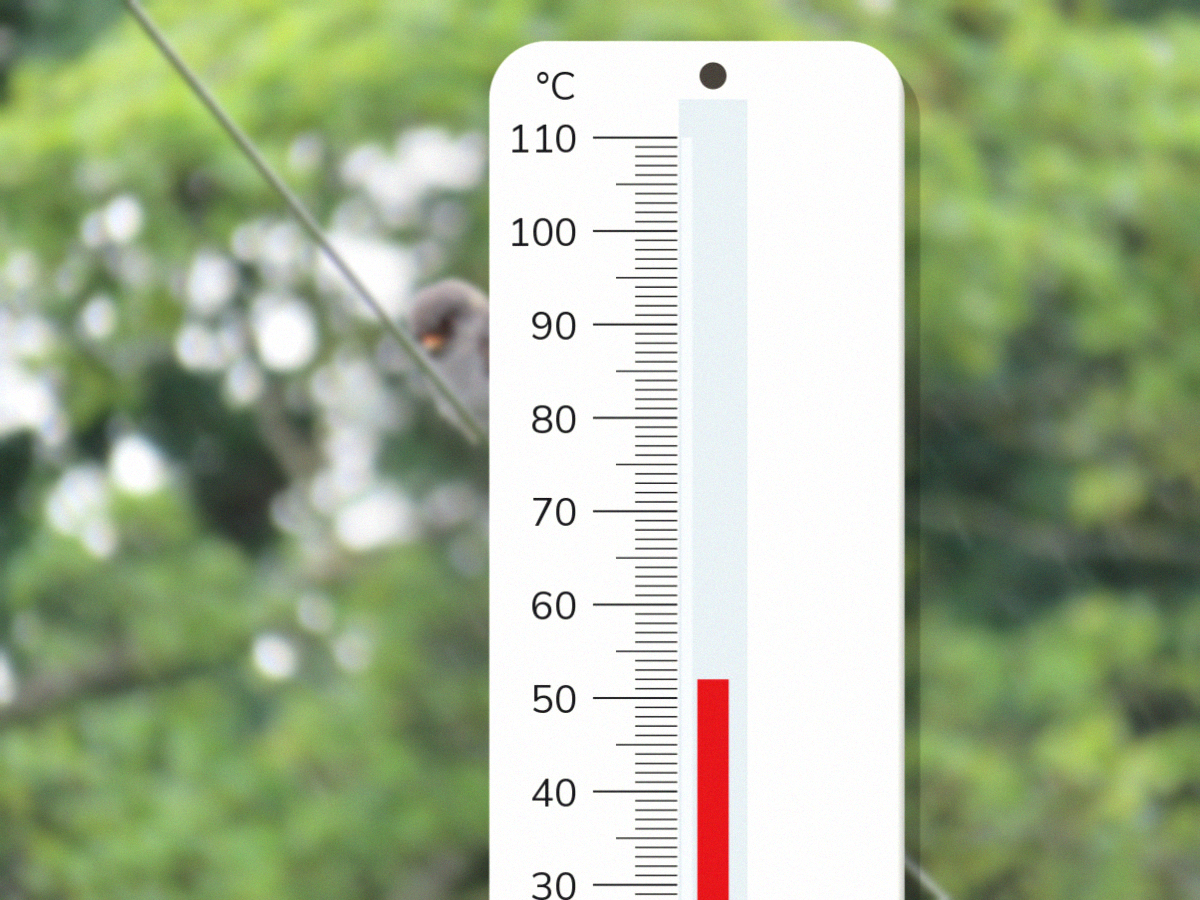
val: 52 °C
